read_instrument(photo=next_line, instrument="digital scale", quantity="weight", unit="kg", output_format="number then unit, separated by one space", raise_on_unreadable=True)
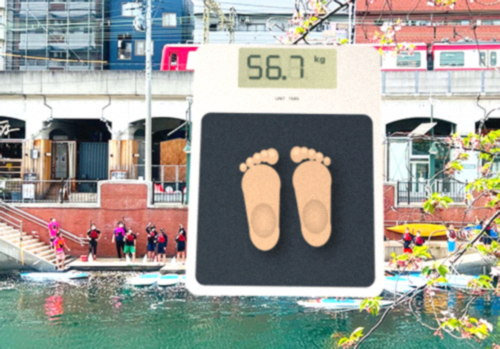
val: 56.7 kg
